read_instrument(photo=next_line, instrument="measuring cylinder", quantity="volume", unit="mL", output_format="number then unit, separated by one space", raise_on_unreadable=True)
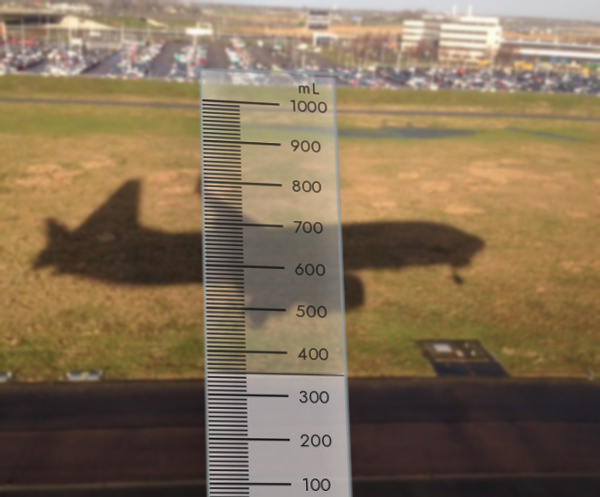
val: 350 mL
